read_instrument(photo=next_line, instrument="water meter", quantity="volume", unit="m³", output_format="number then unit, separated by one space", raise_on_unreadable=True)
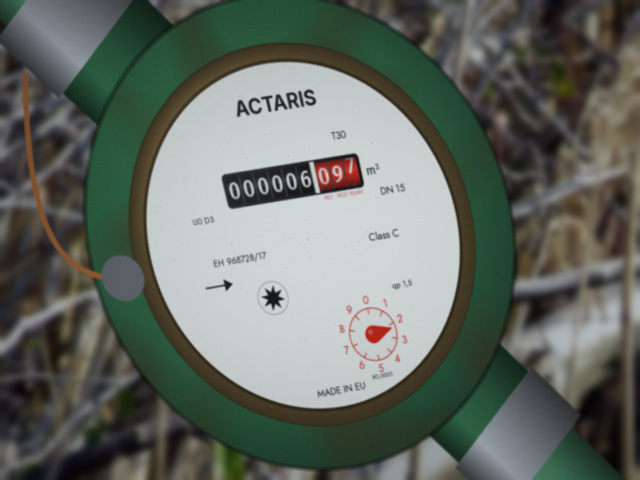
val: 6.0972 m³
